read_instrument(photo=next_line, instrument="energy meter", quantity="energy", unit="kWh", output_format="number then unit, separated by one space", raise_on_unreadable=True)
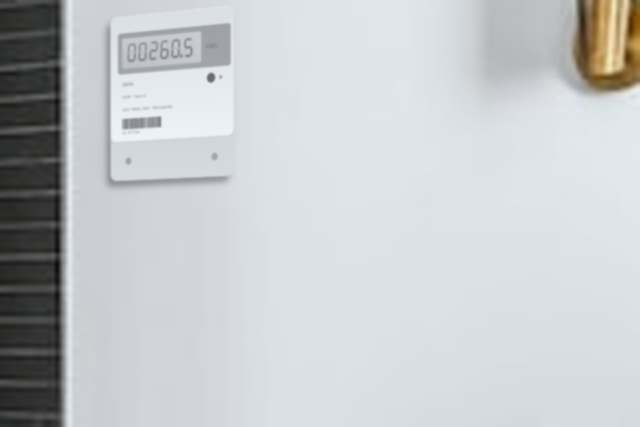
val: 260.5 kWh
